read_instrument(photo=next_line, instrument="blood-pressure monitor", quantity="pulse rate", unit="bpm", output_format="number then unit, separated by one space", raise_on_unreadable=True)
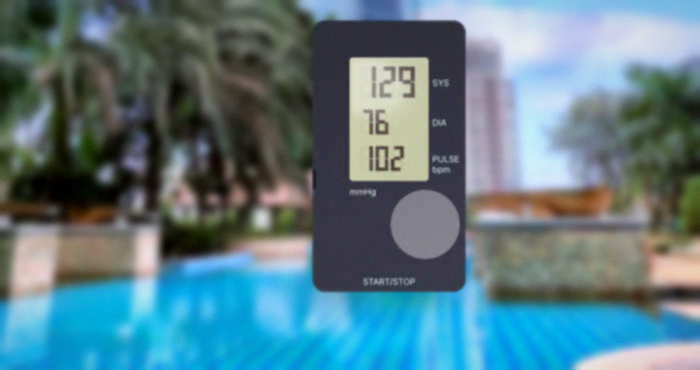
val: 102 bpm
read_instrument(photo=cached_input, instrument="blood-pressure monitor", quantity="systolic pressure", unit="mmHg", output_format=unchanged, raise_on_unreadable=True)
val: 129 mmHg
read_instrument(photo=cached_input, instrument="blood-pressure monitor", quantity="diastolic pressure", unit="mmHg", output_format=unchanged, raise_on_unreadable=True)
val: 76 mmHg
